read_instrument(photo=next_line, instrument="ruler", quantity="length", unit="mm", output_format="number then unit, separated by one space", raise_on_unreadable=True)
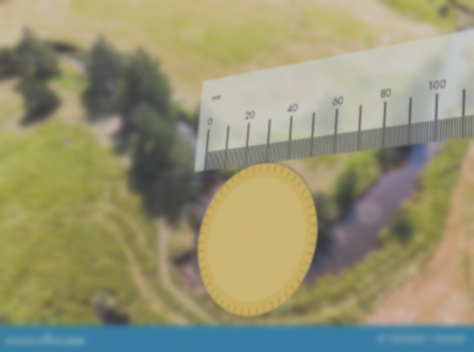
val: 55 mm
